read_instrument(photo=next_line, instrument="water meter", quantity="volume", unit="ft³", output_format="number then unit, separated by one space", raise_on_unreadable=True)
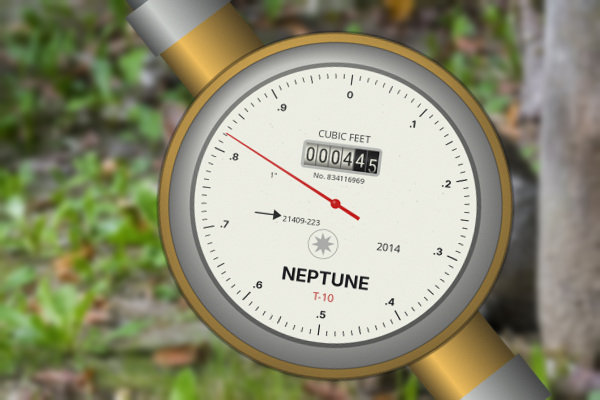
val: 444.82 ft³
